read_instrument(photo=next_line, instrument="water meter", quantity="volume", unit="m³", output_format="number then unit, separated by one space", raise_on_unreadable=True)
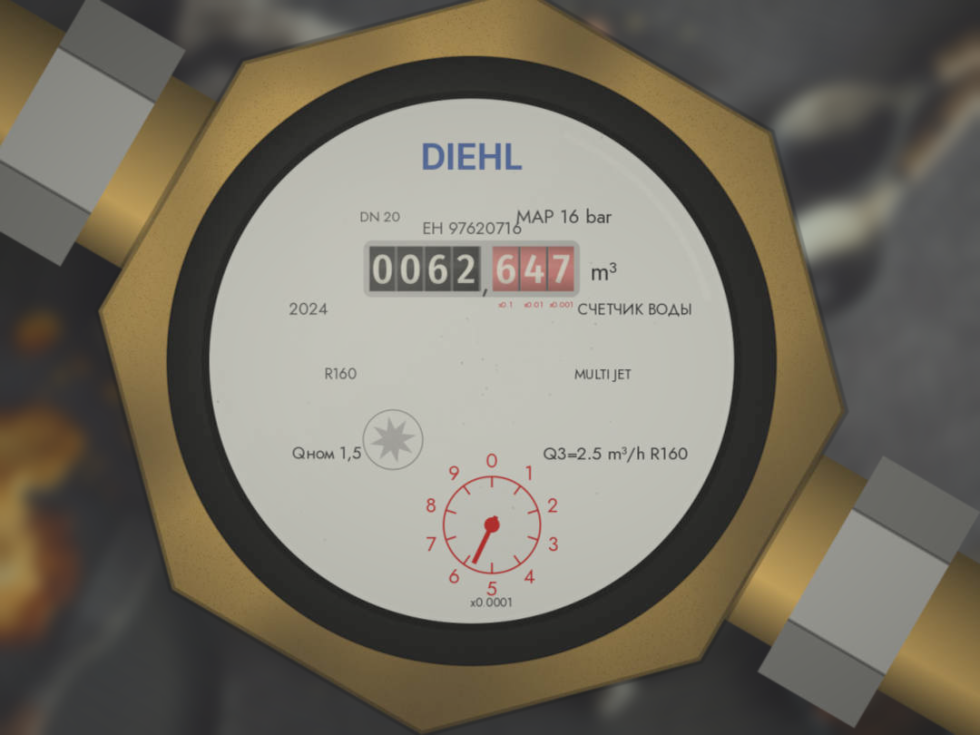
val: 62.6475 m³
